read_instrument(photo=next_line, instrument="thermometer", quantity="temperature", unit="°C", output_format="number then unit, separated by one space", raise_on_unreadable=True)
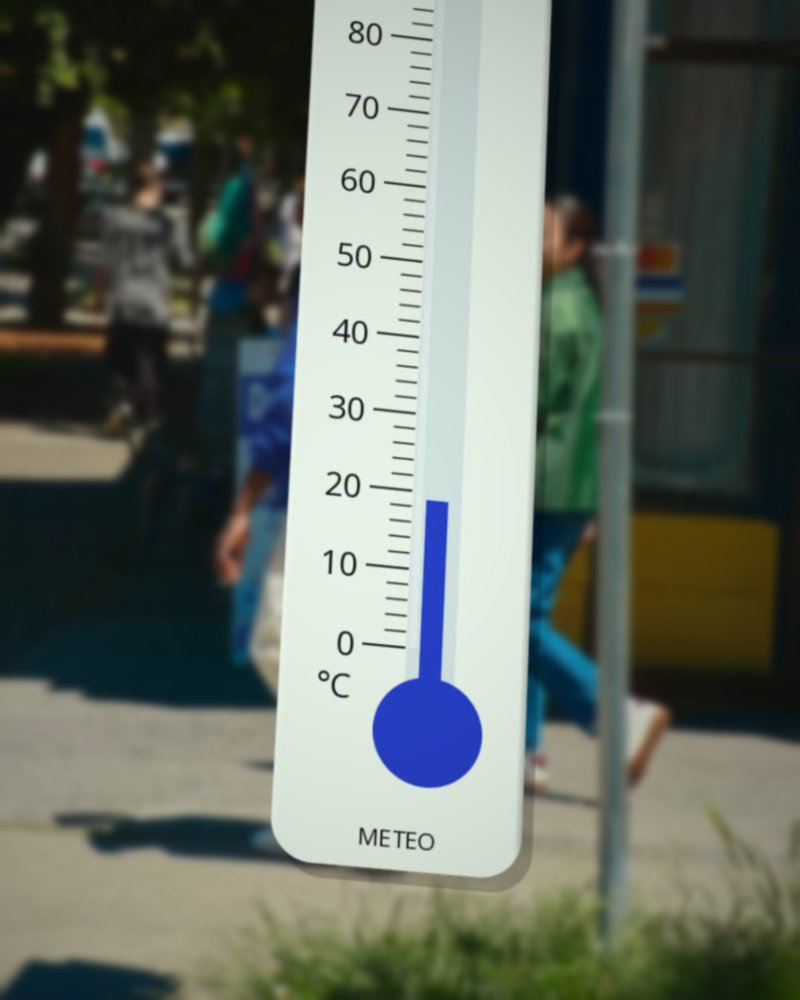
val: 19 °C
